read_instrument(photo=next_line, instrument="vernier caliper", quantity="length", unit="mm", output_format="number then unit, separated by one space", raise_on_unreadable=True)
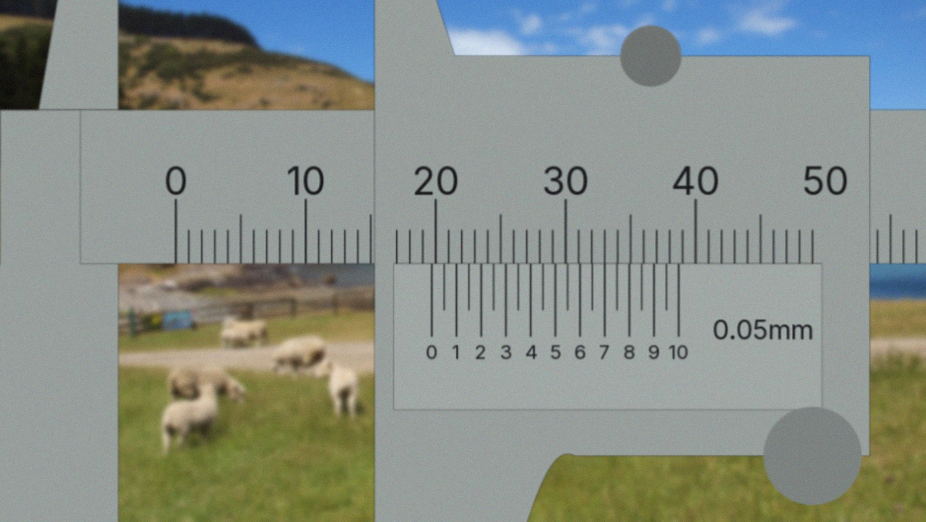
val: 19.7 mm
